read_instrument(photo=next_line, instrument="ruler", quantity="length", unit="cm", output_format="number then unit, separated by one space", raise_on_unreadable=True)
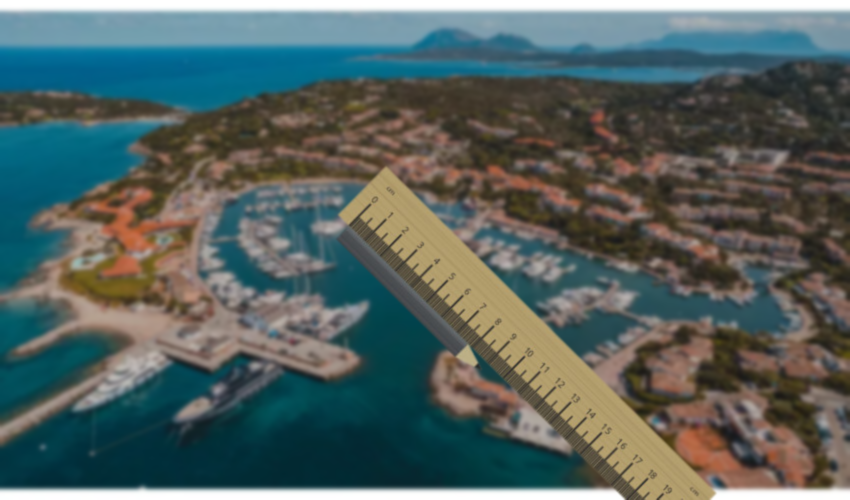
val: 9 cm
